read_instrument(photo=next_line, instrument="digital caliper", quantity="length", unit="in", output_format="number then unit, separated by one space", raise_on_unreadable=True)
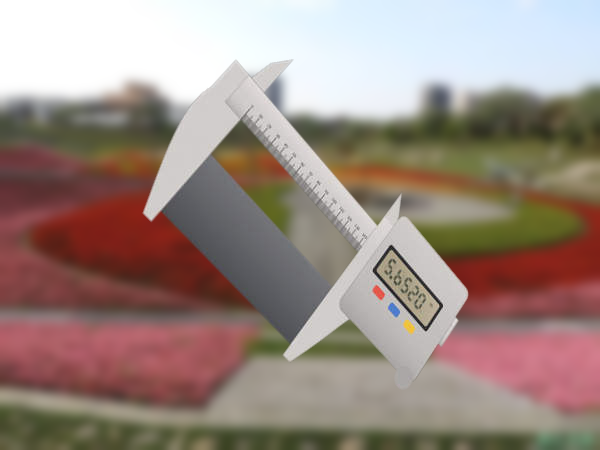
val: 5.6520 in
